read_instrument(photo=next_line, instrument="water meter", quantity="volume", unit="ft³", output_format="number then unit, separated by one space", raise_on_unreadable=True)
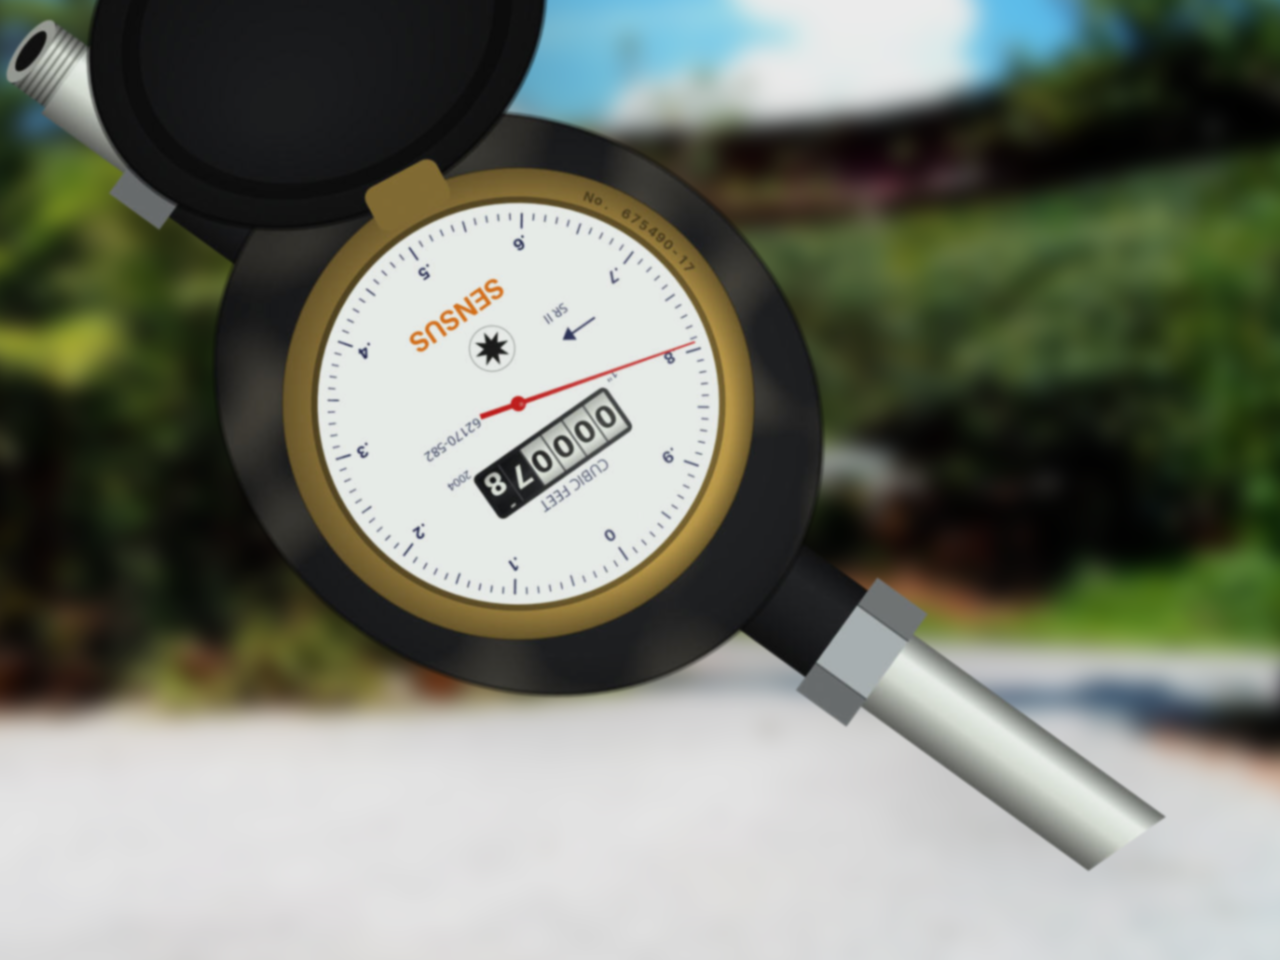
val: 77.79 ft³
